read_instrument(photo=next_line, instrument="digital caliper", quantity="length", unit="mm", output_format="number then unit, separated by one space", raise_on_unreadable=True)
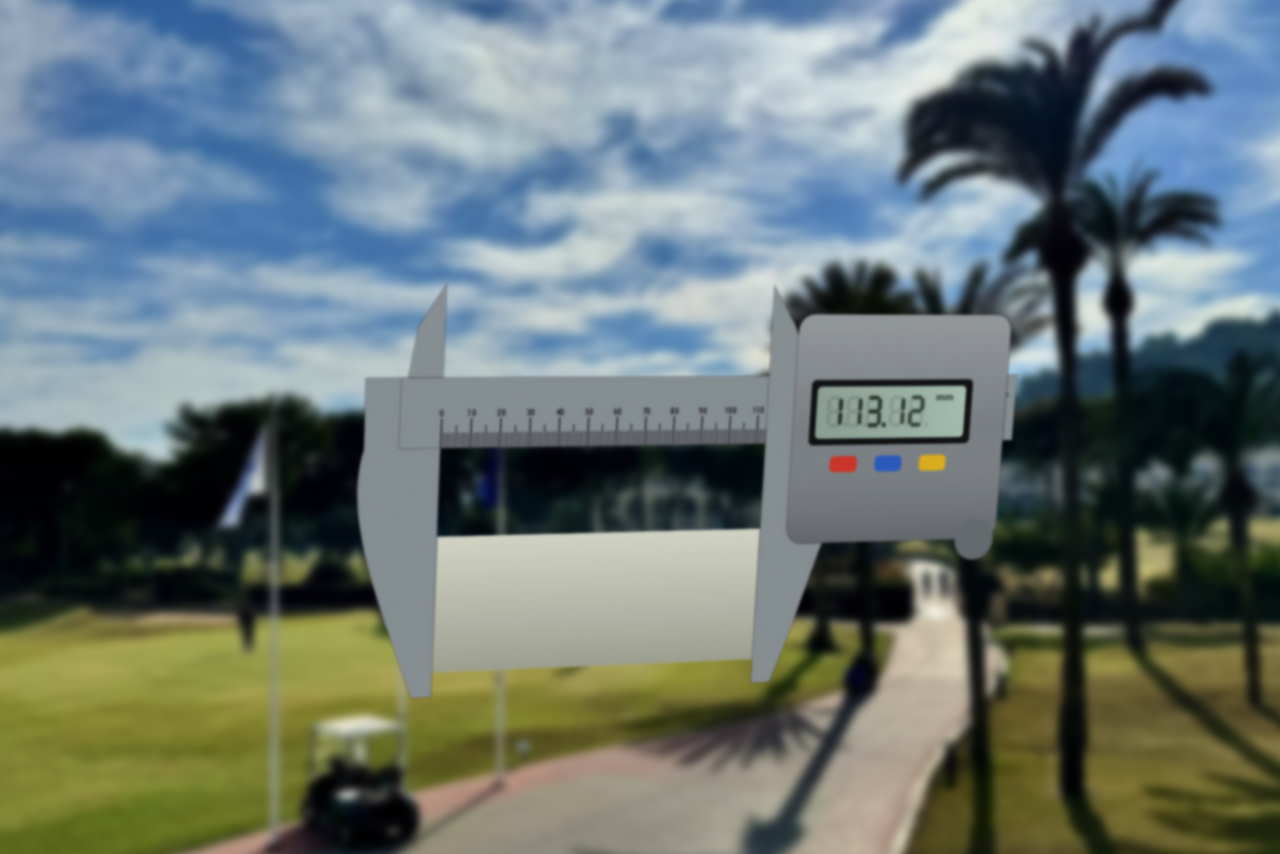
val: 113.12 mm
